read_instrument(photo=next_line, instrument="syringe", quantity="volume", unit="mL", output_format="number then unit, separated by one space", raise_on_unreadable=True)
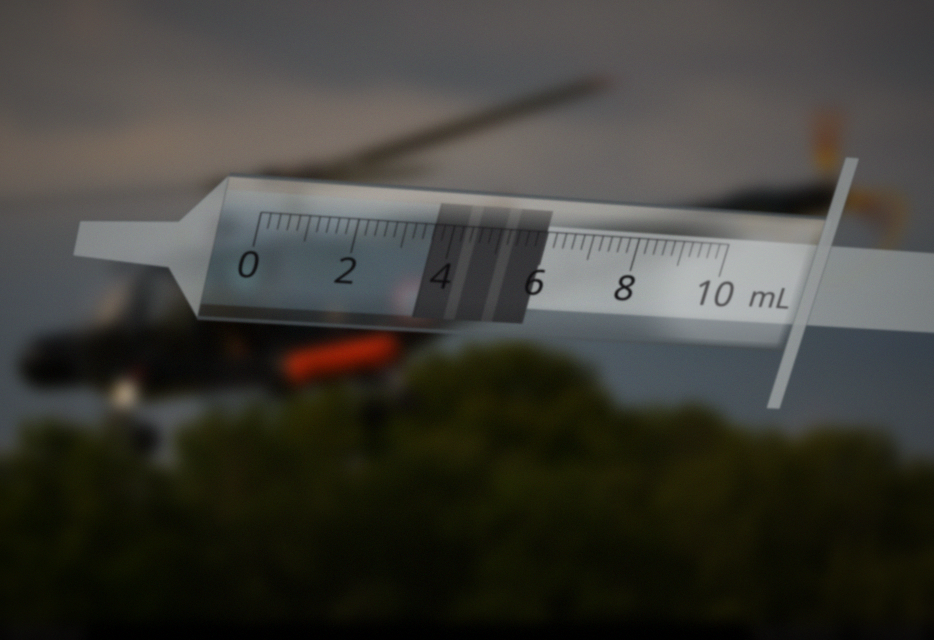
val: 3.6 mL
